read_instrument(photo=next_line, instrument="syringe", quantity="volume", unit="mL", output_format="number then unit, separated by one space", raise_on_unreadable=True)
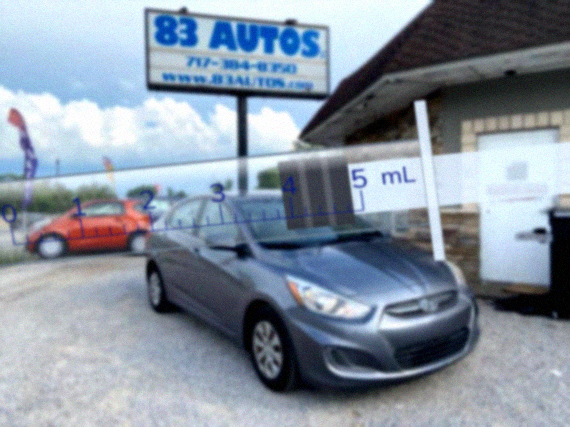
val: 3.9 mL
